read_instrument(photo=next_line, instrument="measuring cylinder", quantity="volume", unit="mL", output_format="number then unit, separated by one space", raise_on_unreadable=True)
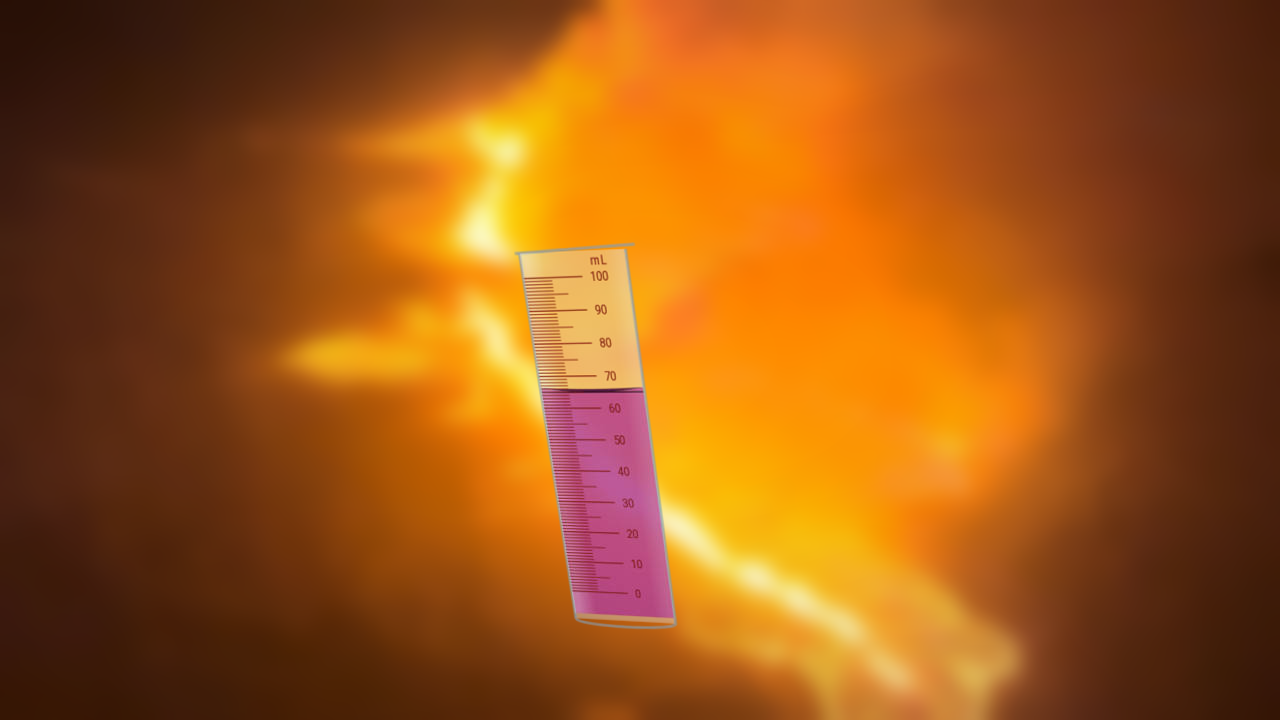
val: 65 mL
